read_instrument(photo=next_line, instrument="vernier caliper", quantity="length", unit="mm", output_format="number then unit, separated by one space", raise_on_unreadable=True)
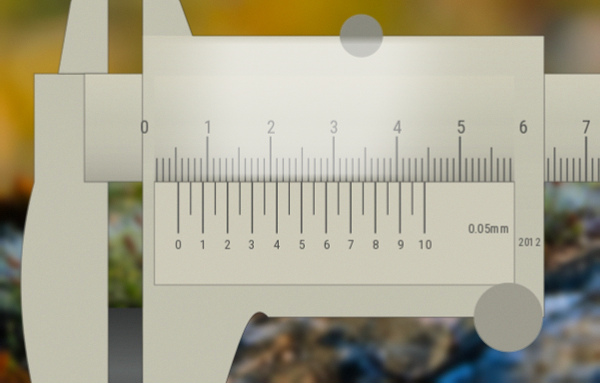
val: 5.4 mm
